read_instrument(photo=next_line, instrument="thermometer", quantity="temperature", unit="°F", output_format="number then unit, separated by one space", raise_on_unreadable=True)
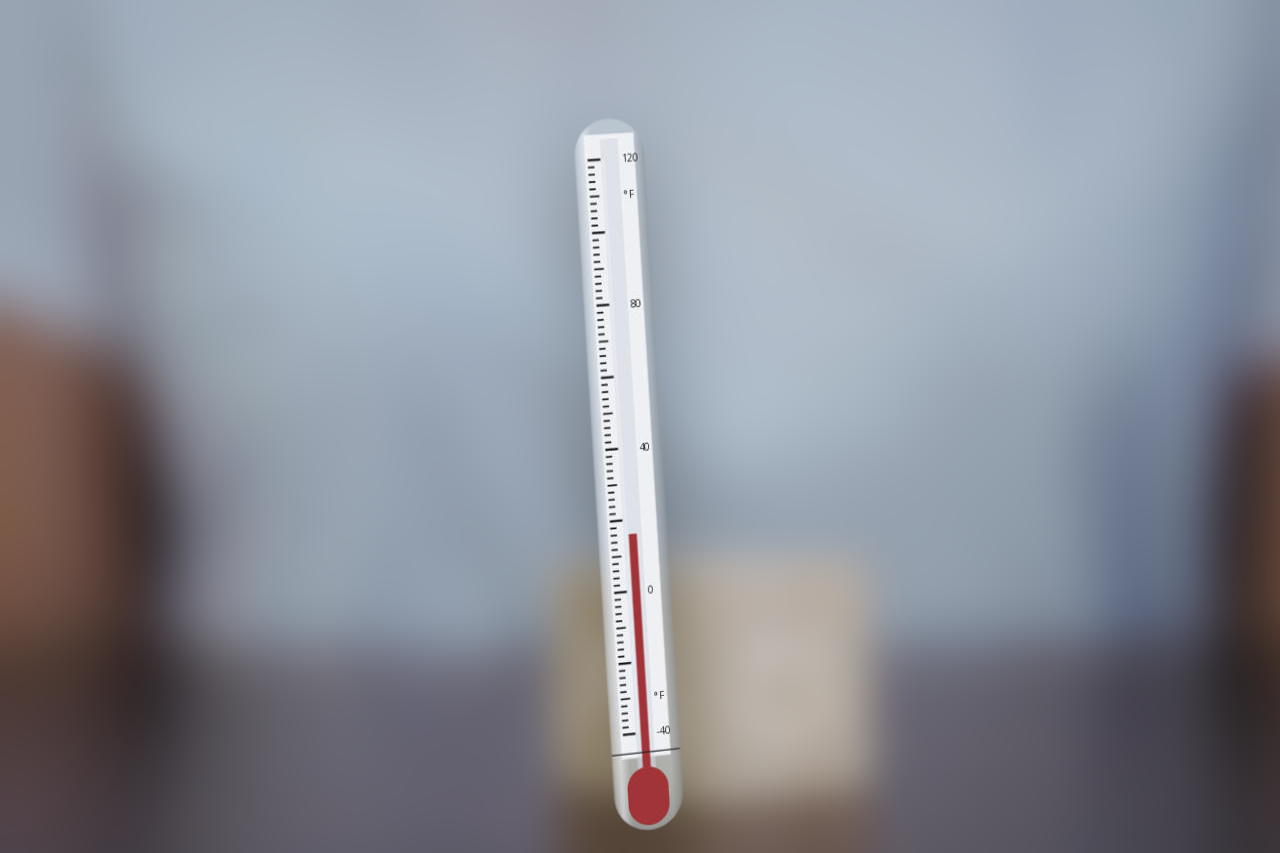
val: 16 °F
